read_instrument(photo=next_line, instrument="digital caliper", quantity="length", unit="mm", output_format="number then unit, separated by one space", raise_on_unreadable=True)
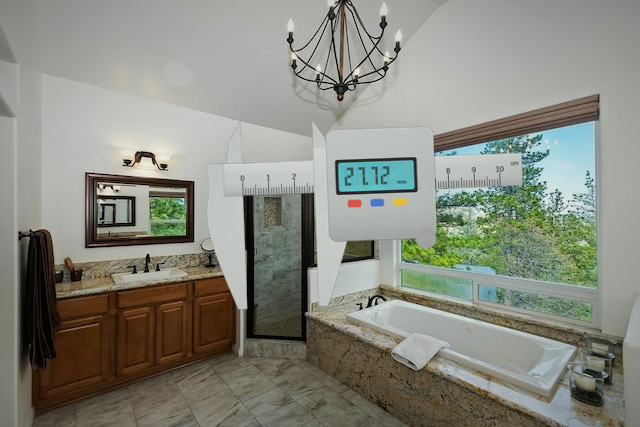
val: 27.72 mm
